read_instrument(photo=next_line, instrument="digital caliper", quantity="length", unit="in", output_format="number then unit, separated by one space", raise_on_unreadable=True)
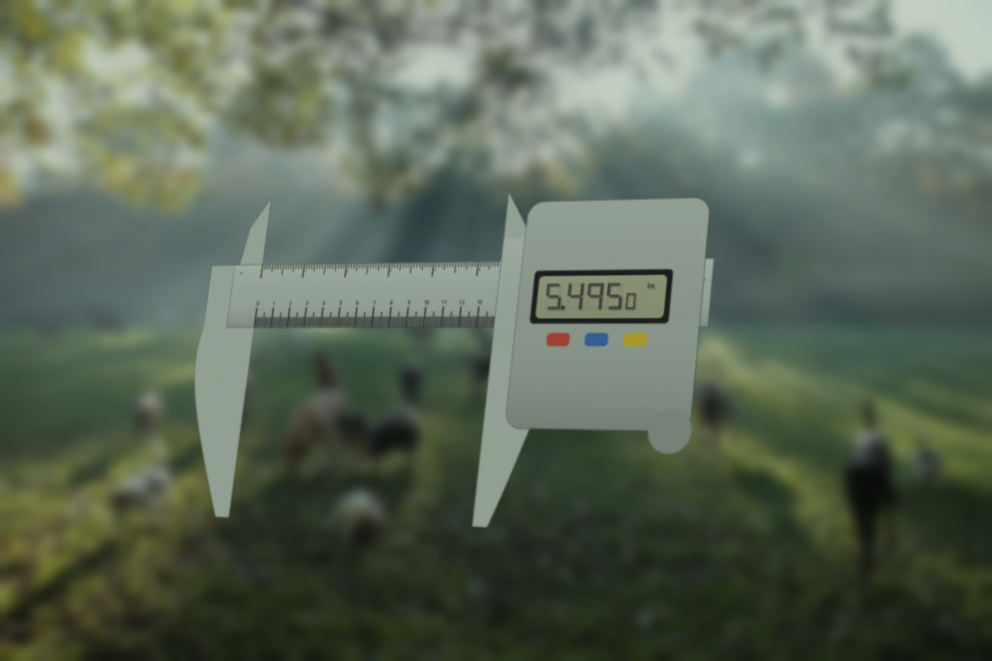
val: 5.4950 in
